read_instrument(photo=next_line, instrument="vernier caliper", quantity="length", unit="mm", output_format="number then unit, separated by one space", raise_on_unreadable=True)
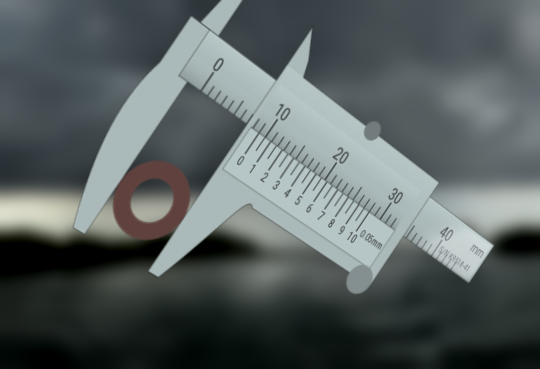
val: 9.0 mm
